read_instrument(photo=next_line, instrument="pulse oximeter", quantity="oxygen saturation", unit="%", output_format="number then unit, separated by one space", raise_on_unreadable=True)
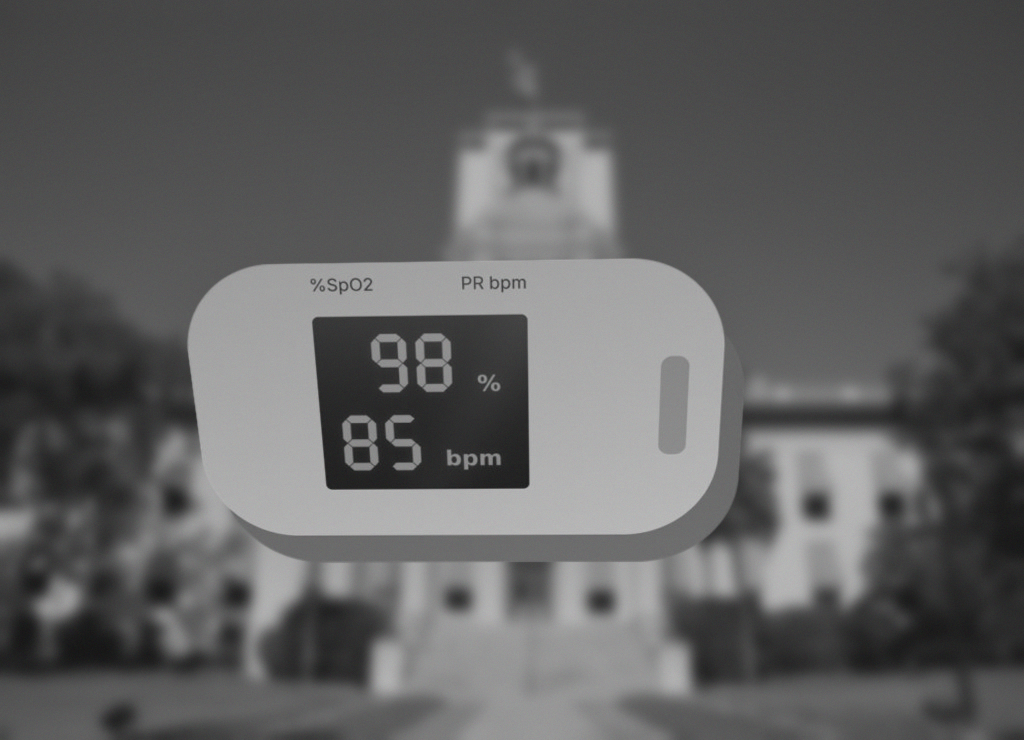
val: 98 %
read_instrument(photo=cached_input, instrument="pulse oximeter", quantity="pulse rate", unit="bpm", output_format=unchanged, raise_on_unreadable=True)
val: 85 bpm
